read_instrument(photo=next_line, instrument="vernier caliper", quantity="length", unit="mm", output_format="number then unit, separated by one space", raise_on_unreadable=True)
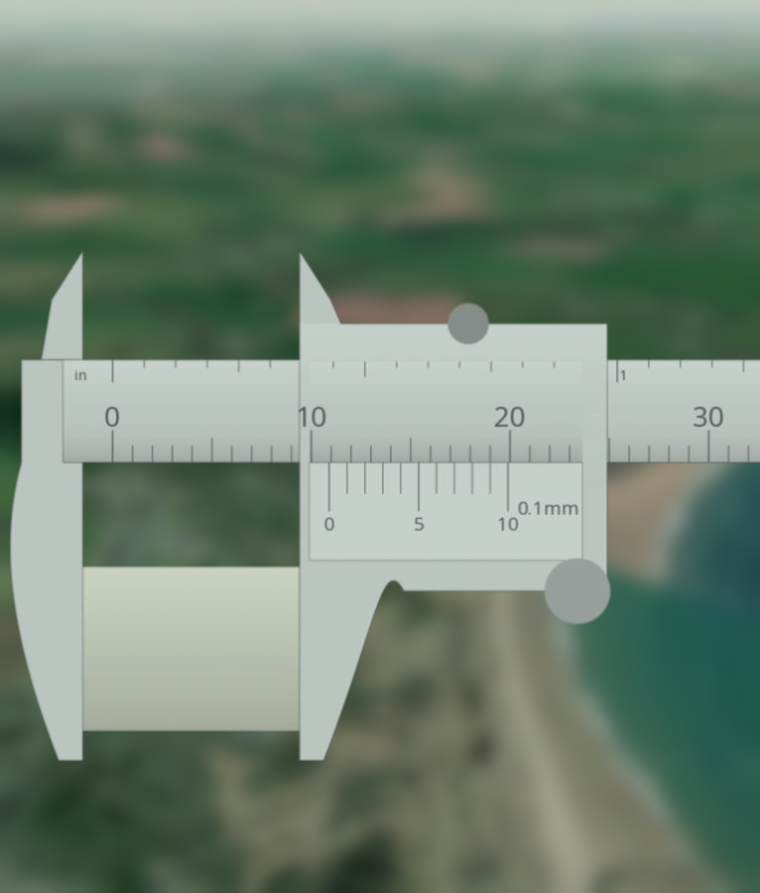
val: 10.9 mm
